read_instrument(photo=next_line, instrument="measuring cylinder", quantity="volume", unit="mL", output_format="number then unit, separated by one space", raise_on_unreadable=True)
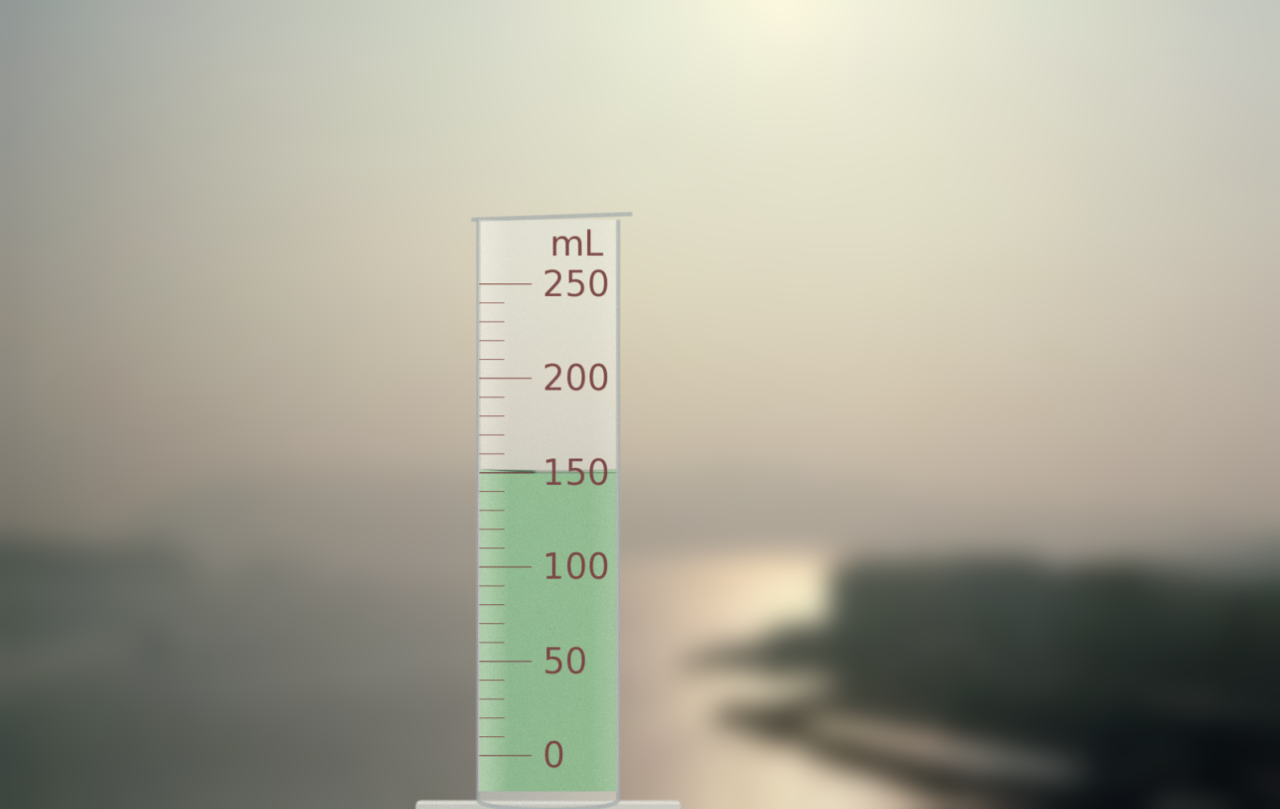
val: 150 mL
